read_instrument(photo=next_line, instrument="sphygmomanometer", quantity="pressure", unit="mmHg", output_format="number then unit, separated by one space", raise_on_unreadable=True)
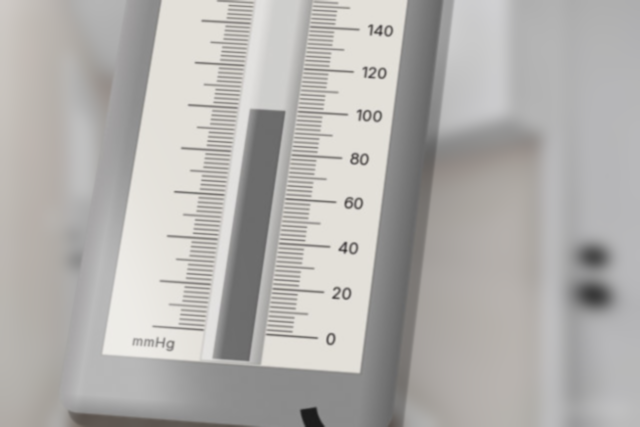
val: 100 mmHg
